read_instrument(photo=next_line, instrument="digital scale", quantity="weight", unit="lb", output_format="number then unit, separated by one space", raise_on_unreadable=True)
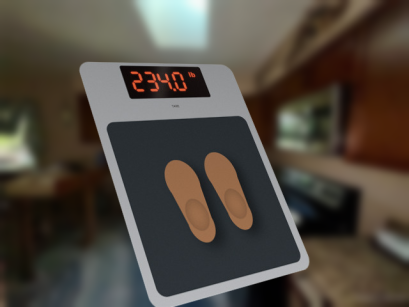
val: 234.0 lb
